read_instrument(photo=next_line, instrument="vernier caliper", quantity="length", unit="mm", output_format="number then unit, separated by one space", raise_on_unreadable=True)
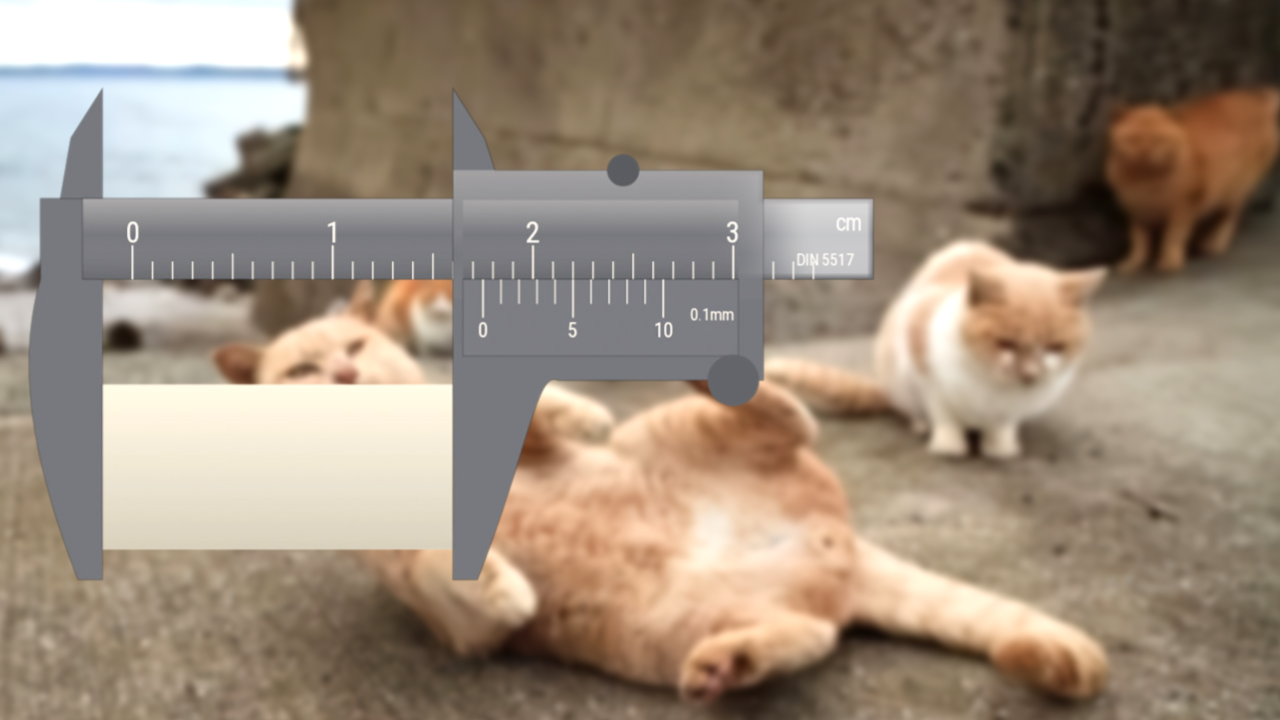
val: 17.5 mm
